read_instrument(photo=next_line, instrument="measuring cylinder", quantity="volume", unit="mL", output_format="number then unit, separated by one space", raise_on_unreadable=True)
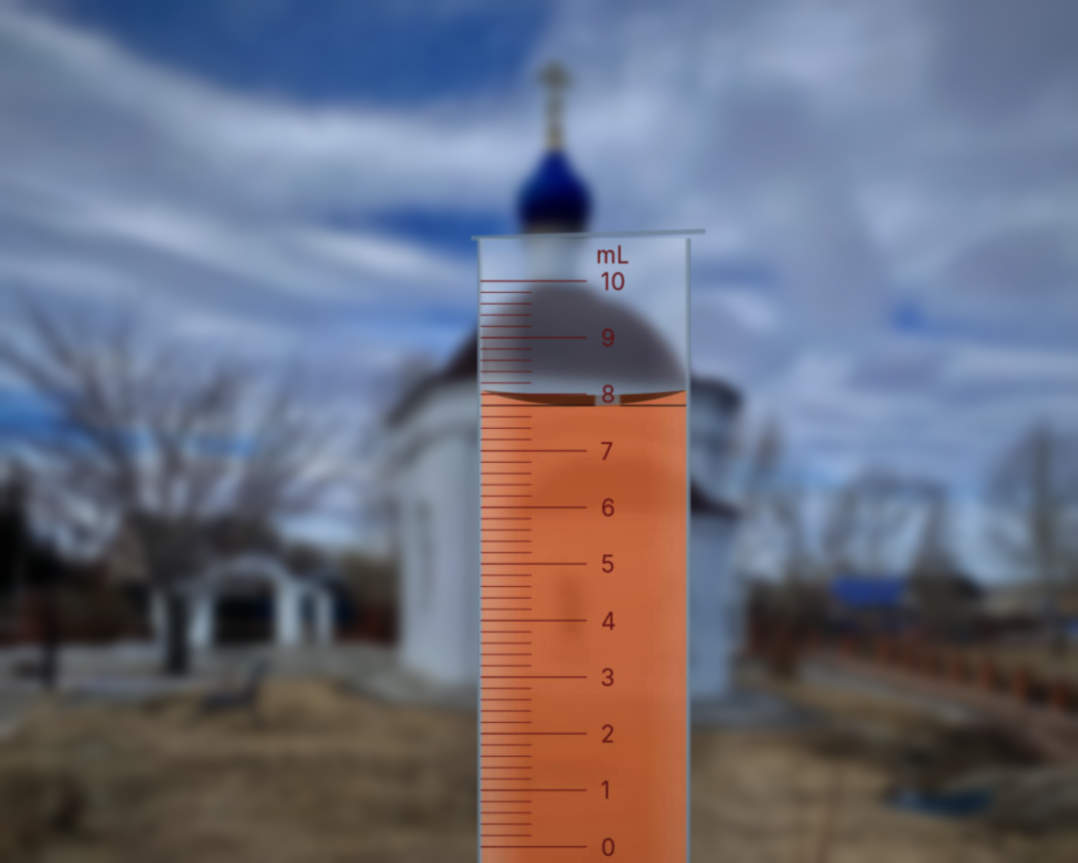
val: 7.8 mL
